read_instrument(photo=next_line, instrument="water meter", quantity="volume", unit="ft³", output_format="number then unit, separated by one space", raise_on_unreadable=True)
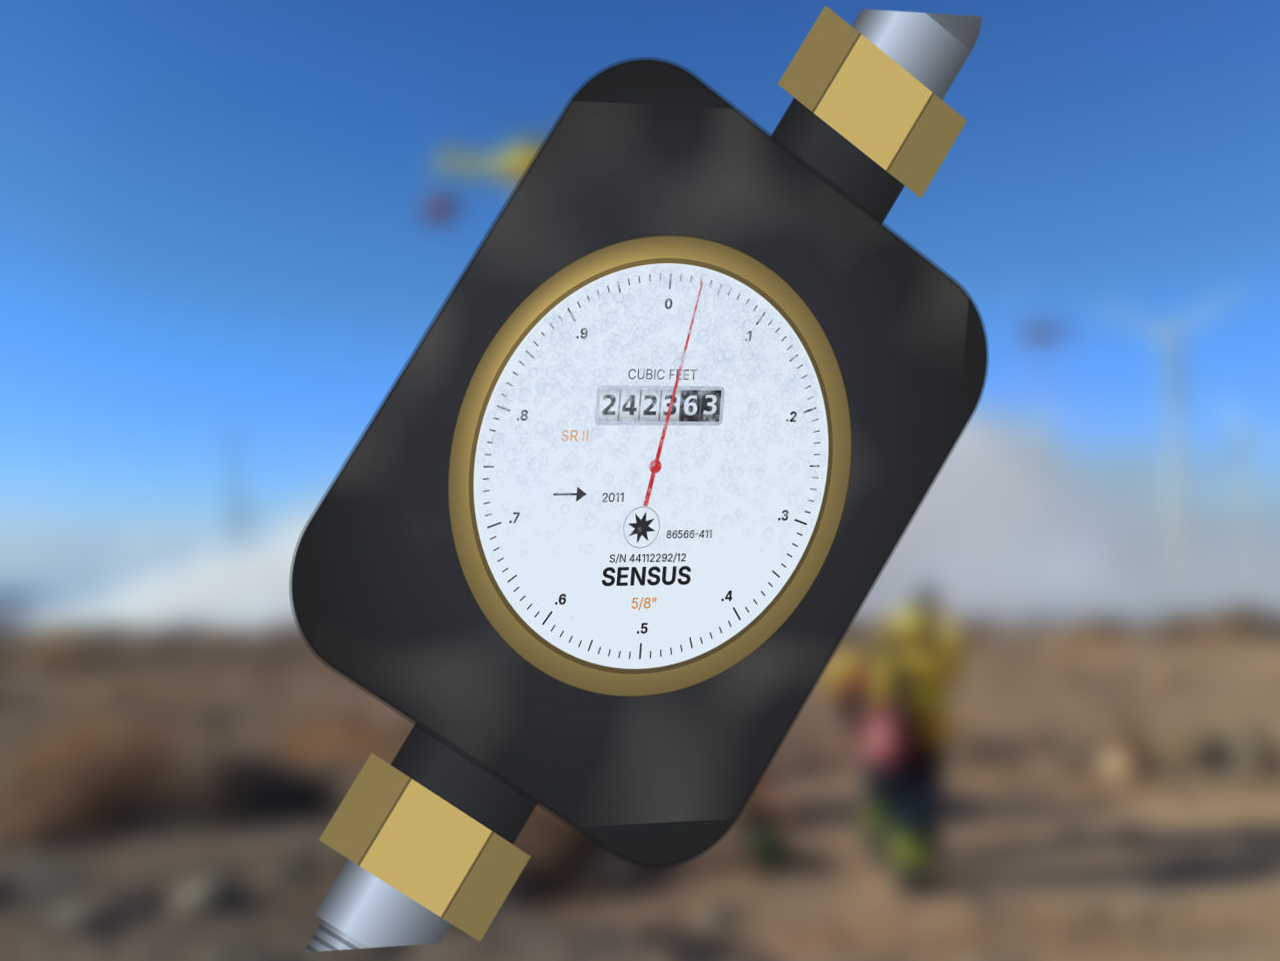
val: 242363.03 ft³
